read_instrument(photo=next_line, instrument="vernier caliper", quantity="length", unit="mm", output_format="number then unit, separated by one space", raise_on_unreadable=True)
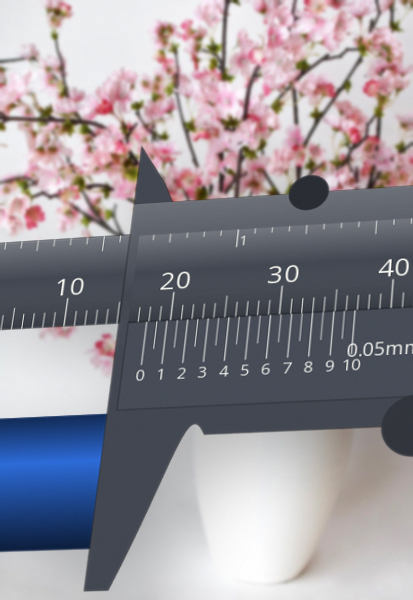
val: 17.8 mm
